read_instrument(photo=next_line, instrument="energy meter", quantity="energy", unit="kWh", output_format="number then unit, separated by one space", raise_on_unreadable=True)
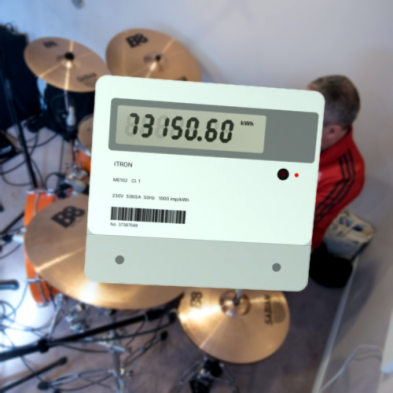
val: 73150.60 kWh
